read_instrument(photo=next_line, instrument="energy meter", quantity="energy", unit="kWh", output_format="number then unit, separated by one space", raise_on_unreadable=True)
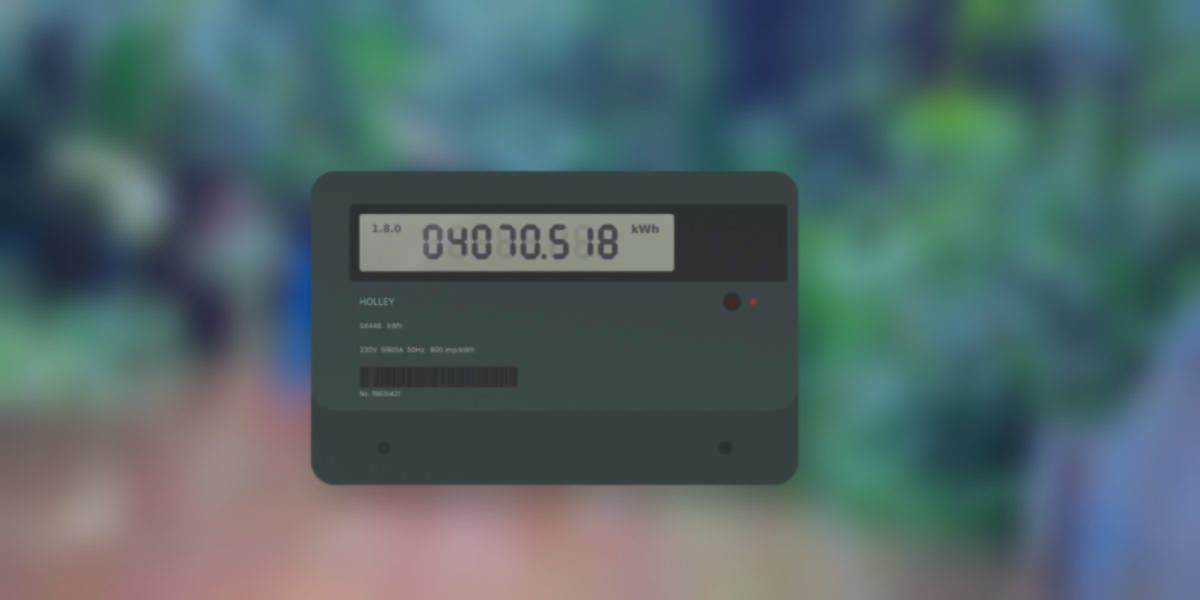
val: 4070.518 kWh
